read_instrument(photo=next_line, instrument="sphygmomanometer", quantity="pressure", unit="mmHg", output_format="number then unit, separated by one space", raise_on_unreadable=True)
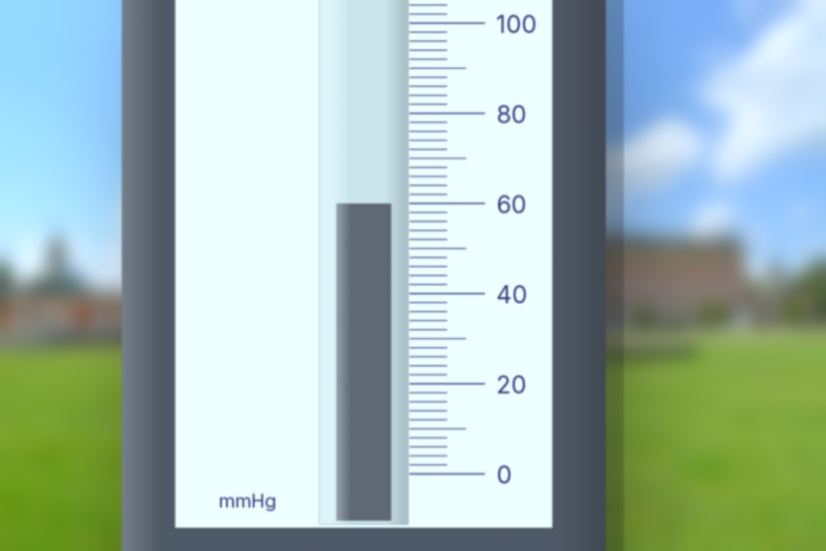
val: 60 mmHg
